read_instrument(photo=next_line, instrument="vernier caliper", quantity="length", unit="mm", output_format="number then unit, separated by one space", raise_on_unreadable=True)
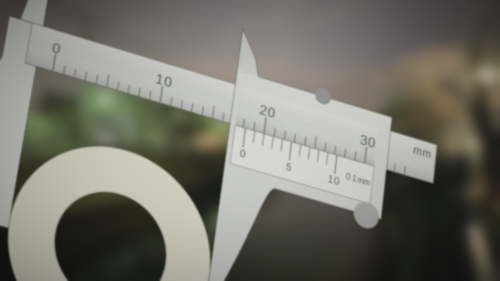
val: 18.2 mm
